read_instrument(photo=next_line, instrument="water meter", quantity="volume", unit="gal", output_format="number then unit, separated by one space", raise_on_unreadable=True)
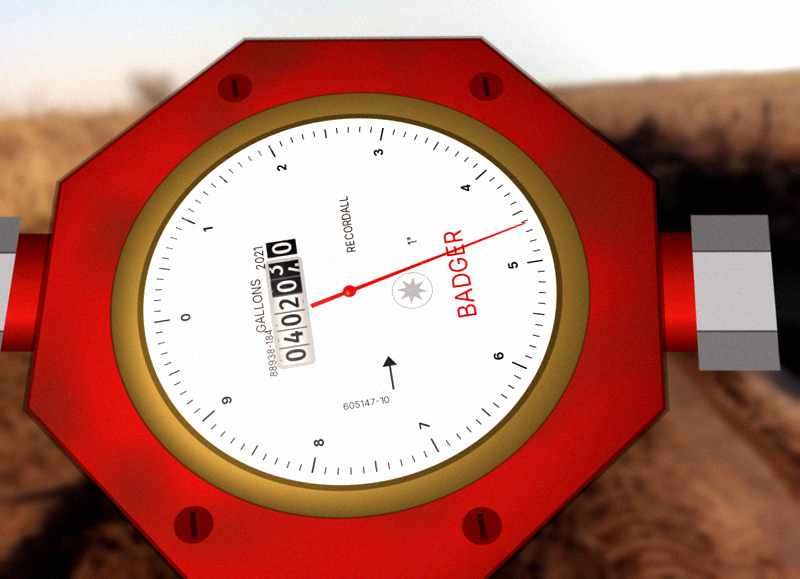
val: 402034.6 gal
